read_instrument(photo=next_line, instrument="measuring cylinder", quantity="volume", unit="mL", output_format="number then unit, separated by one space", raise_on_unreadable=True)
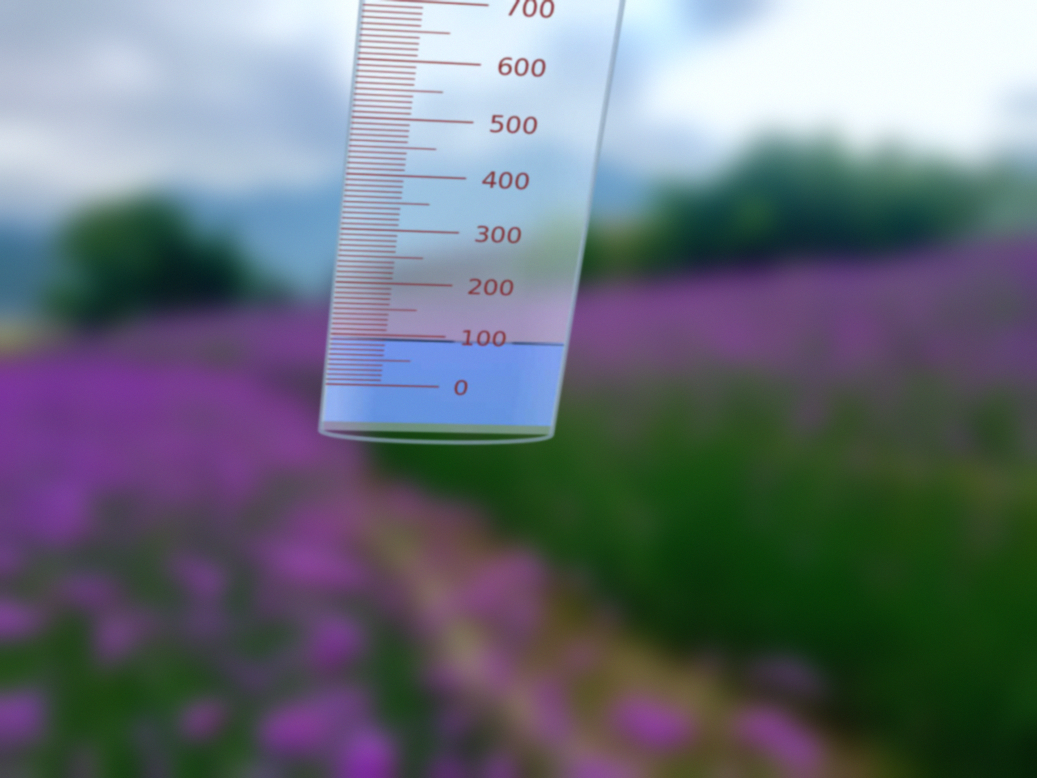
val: 90 mL
